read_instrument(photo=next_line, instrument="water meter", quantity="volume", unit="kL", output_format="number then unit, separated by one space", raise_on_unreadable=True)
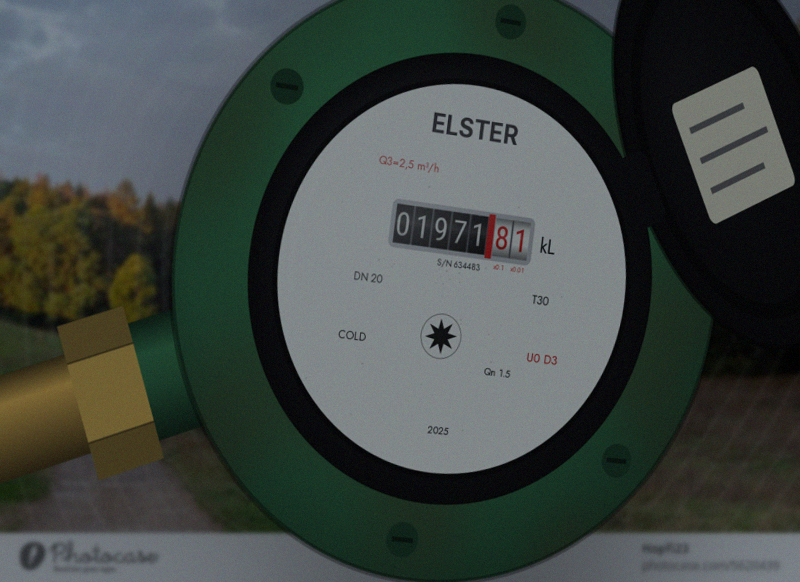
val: 1971.81 kL
